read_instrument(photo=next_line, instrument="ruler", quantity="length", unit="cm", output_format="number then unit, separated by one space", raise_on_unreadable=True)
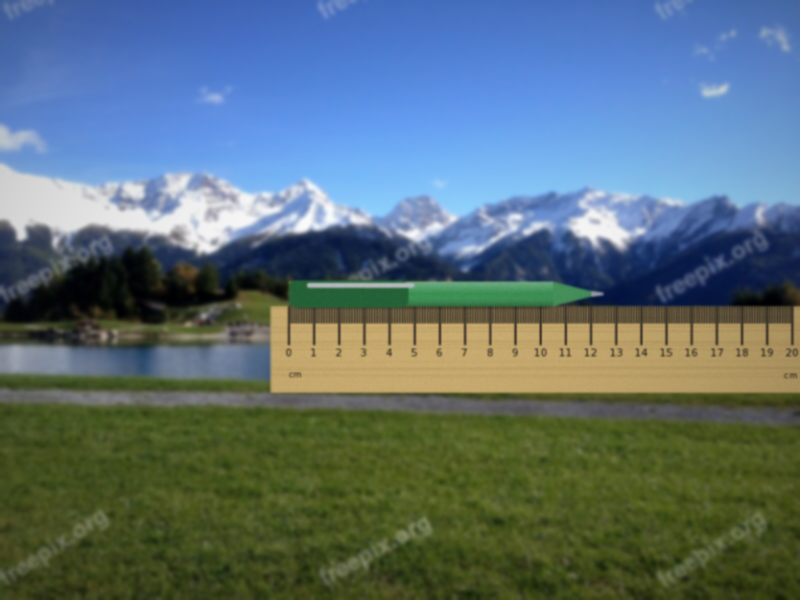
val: 12.5 cm
